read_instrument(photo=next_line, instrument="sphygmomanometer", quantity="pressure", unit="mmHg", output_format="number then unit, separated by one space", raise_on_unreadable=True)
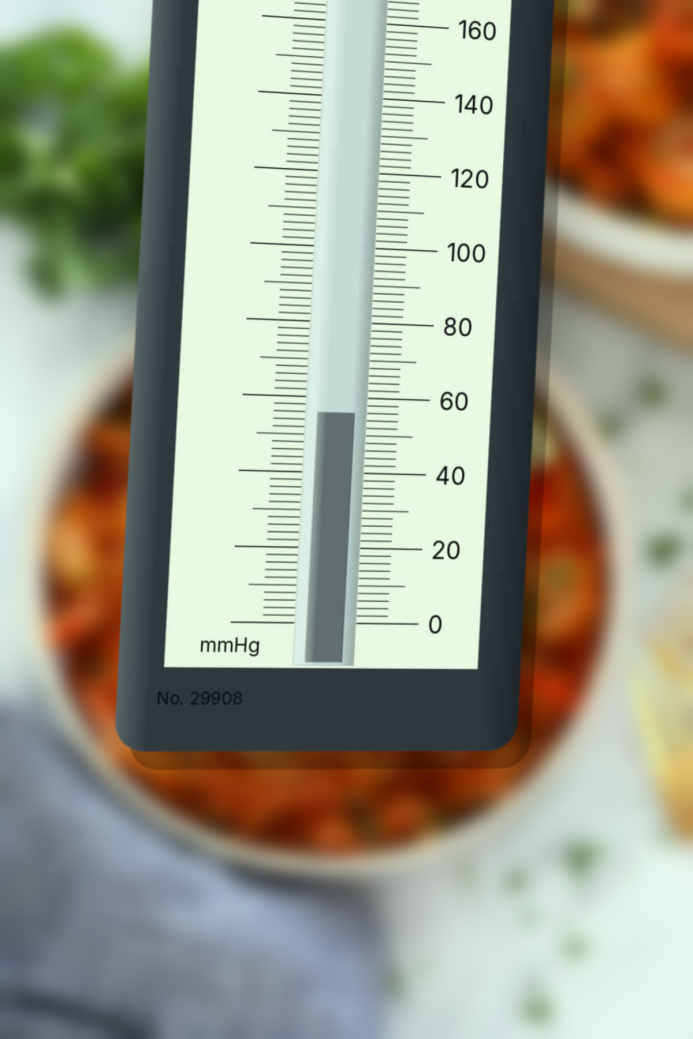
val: 56 mmHg
